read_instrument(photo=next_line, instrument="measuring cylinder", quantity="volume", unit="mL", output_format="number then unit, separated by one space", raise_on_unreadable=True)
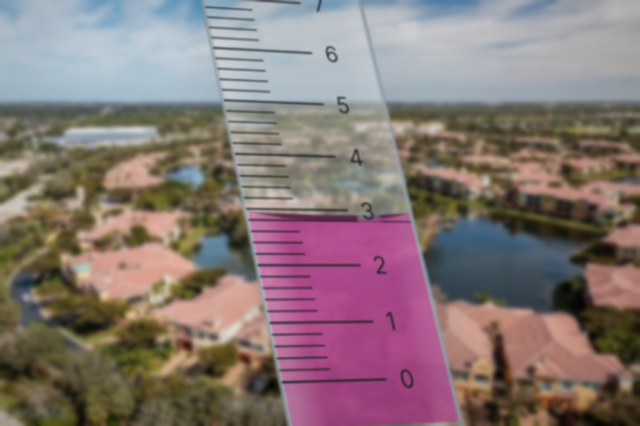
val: 2.8 mL
